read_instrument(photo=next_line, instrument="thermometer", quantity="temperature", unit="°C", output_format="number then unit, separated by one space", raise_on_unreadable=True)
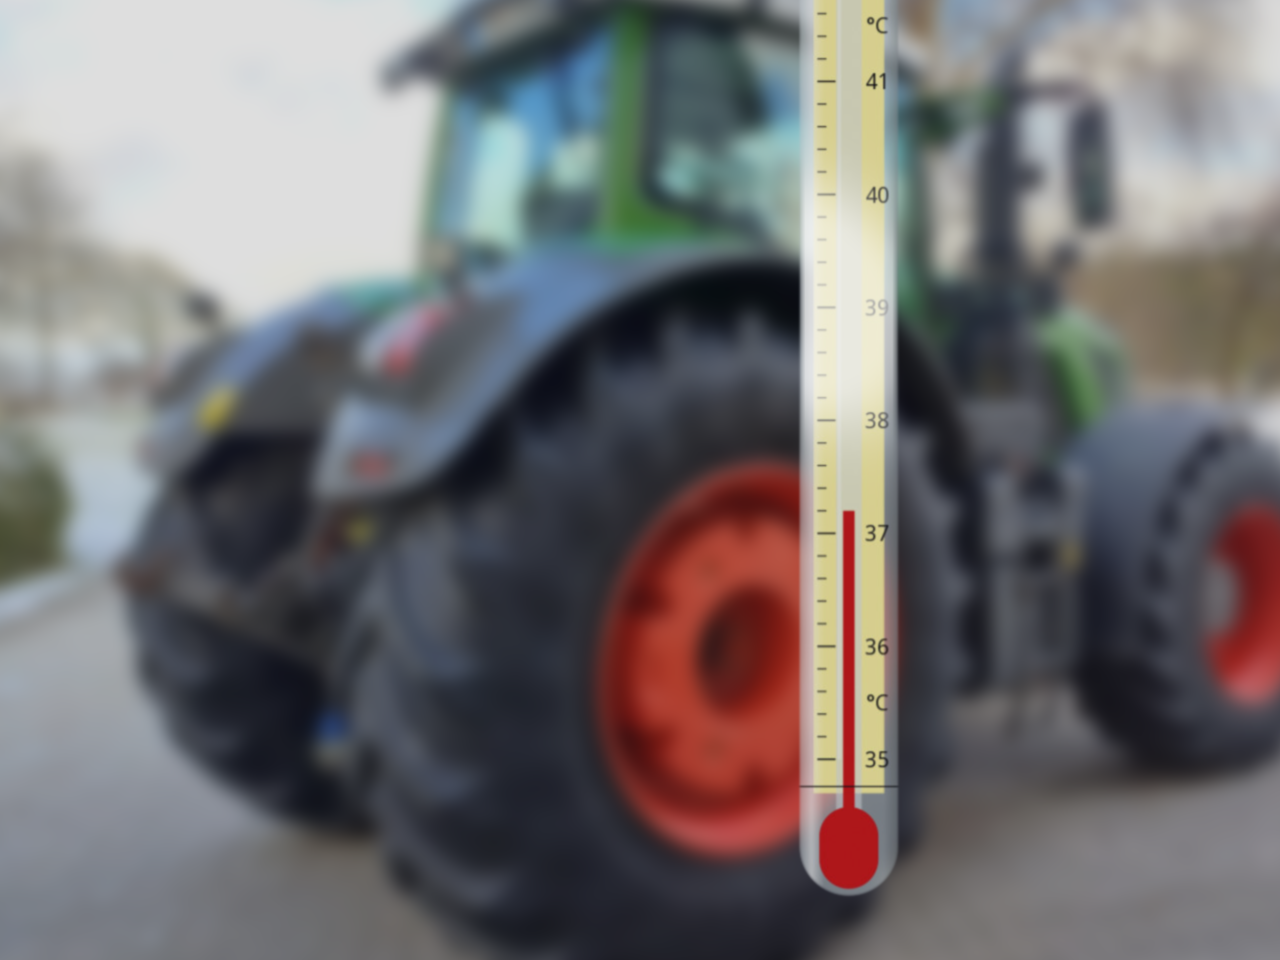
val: 37.2 °C
